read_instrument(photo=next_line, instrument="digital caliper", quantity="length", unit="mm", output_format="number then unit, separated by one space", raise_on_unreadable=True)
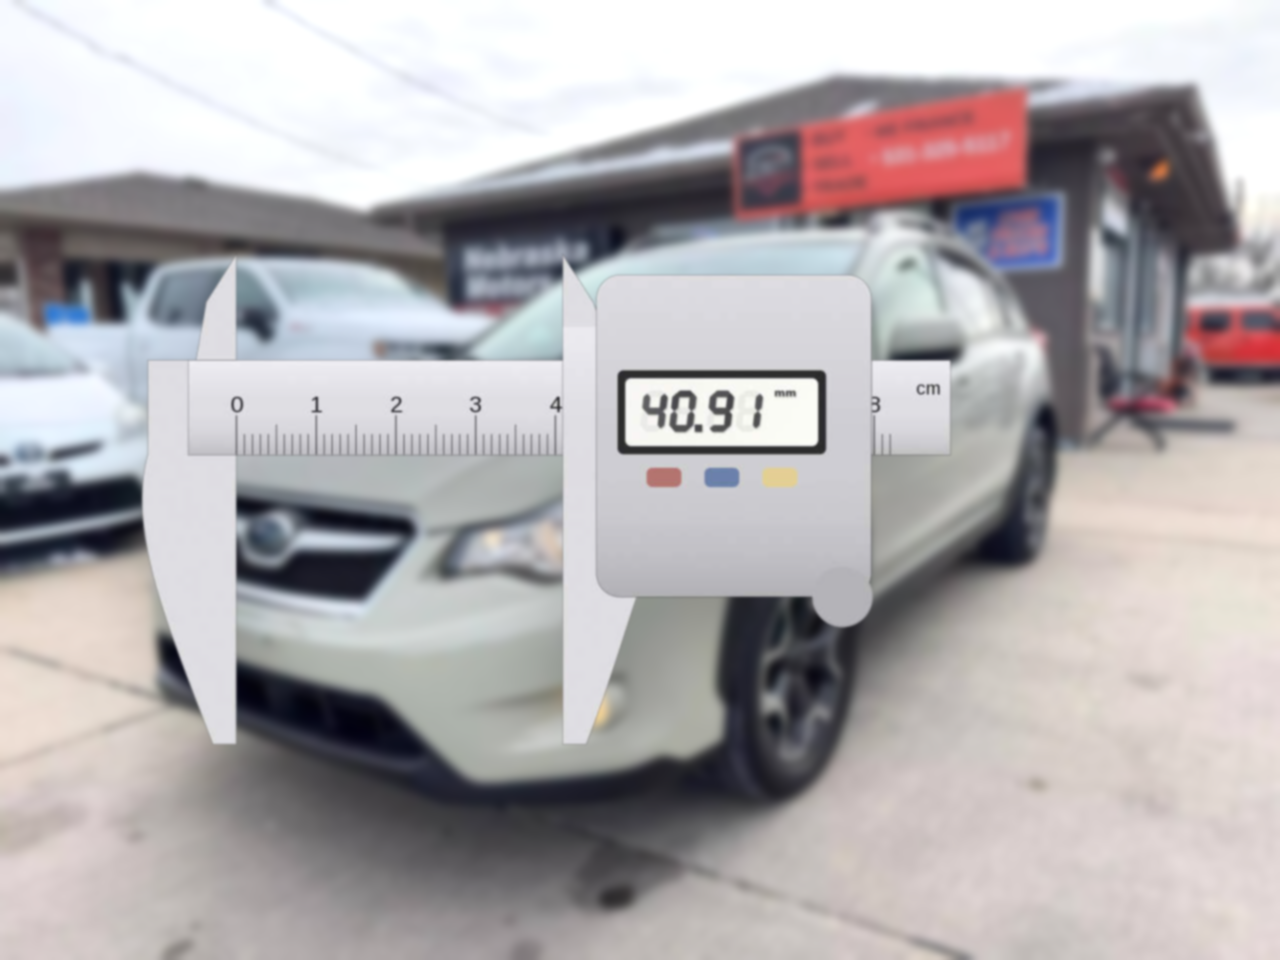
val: 40.91 mm
